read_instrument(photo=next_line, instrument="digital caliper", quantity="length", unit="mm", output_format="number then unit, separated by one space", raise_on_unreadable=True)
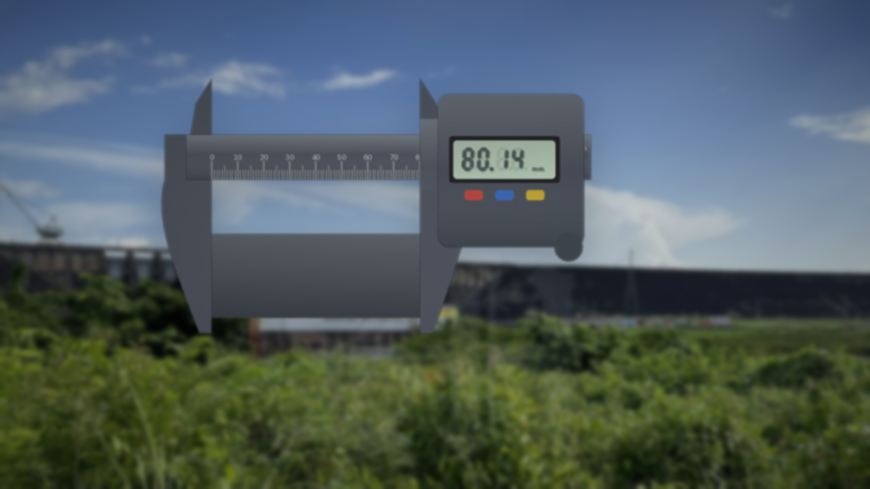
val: 80.14 mm
